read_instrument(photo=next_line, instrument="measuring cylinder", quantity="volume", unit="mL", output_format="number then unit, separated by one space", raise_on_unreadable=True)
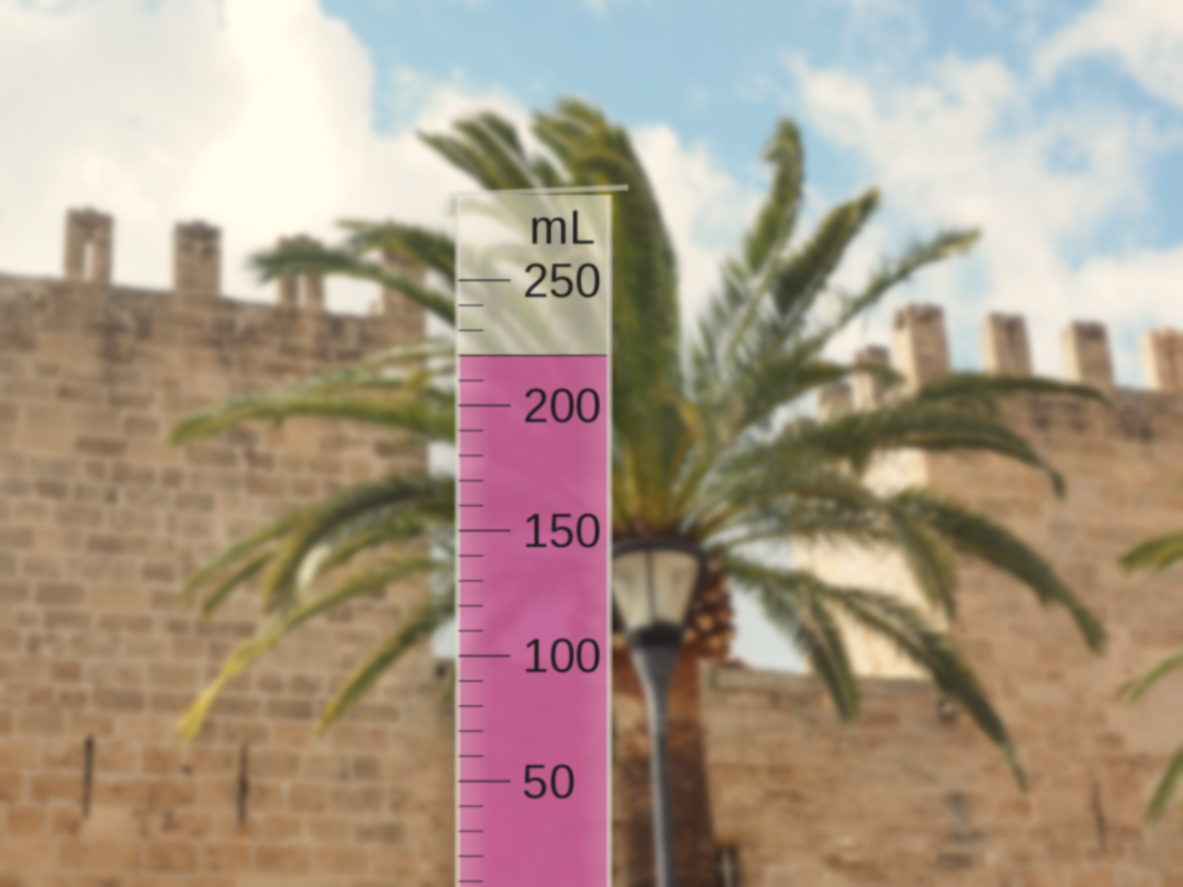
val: 220 mL
